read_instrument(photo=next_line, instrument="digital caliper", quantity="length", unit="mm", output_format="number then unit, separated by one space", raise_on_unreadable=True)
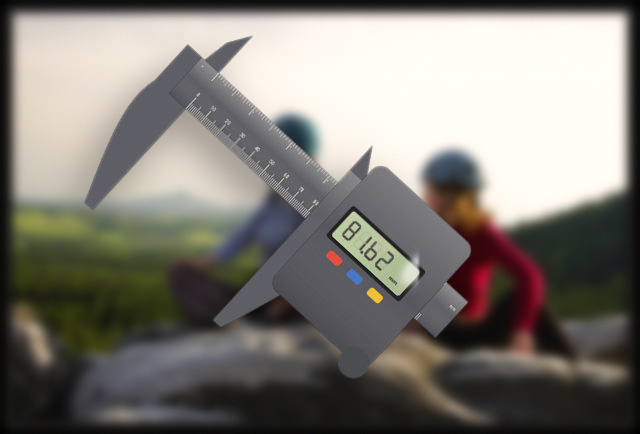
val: 81.62 mm
